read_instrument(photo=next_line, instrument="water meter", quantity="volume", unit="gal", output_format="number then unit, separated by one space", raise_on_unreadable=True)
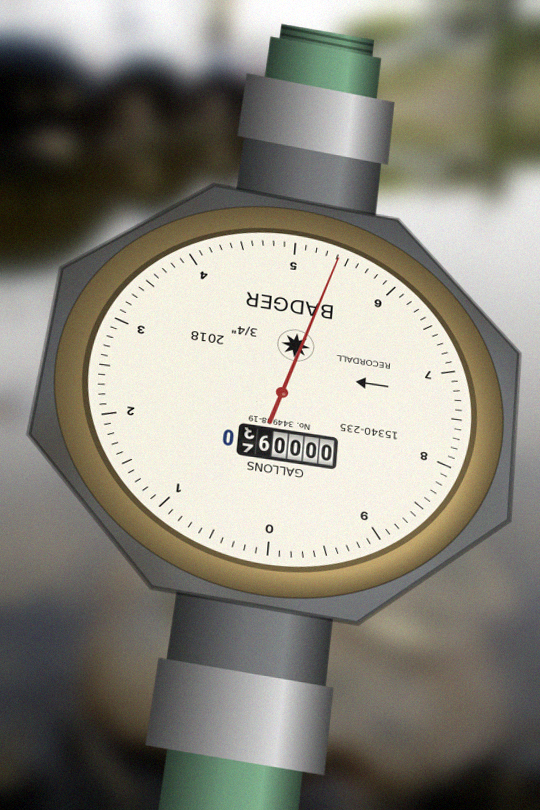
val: 925.4 gal
